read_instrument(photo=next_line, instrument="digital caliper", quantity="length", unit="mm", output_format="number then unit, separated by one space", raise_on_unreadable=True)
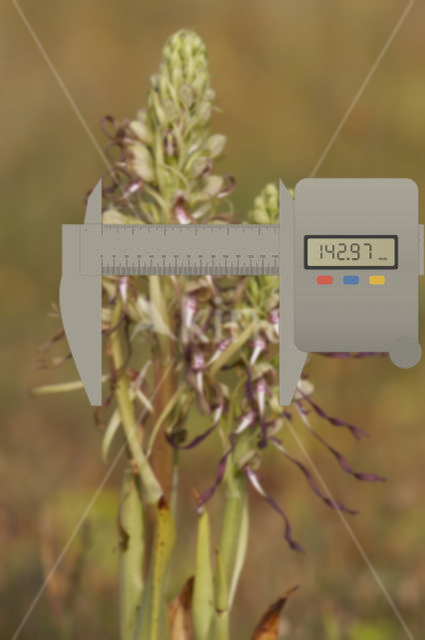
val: 142.97 mm
